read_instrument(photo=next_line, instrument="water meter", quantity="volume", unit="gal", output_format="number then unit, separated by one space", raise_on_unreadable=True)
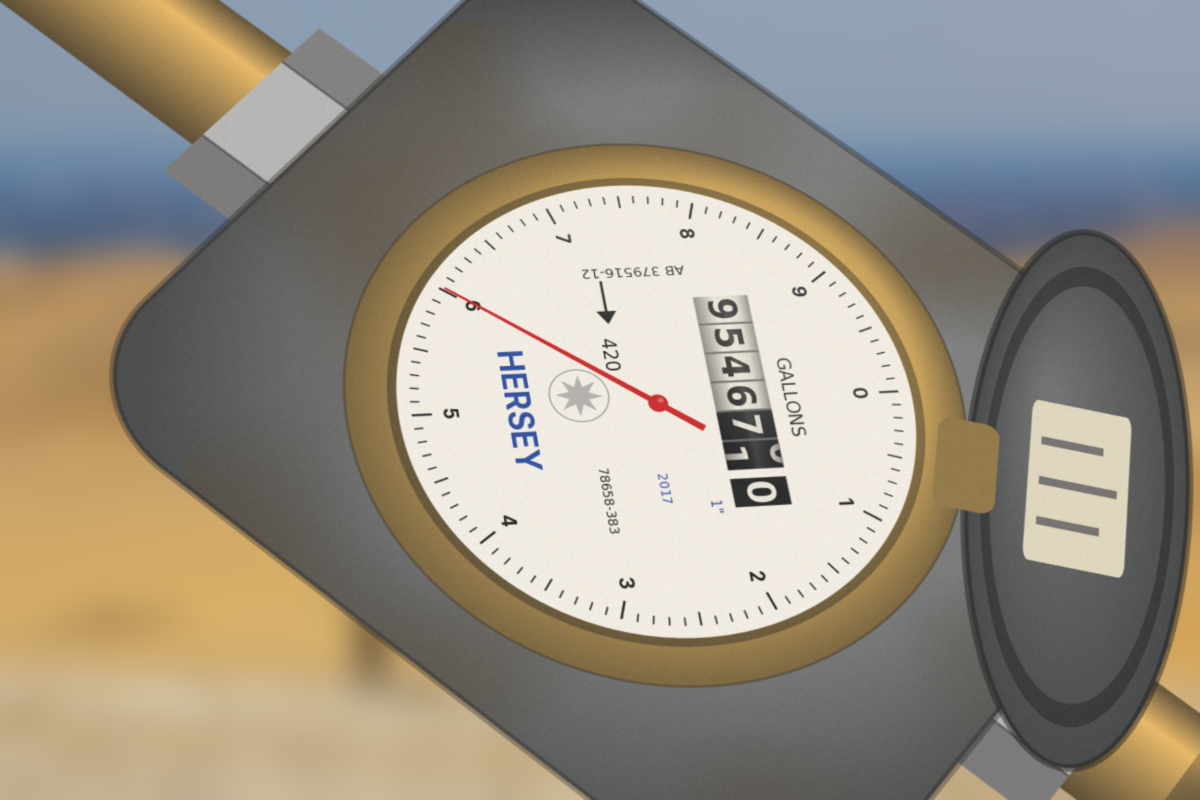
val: 9546706.0 gal
